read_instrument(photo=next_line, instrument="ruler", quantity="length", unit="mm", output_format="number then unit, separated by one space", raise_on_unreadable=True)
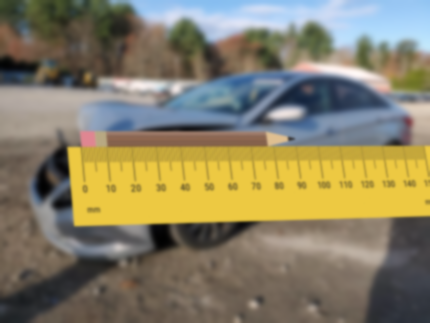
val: 90 mm
